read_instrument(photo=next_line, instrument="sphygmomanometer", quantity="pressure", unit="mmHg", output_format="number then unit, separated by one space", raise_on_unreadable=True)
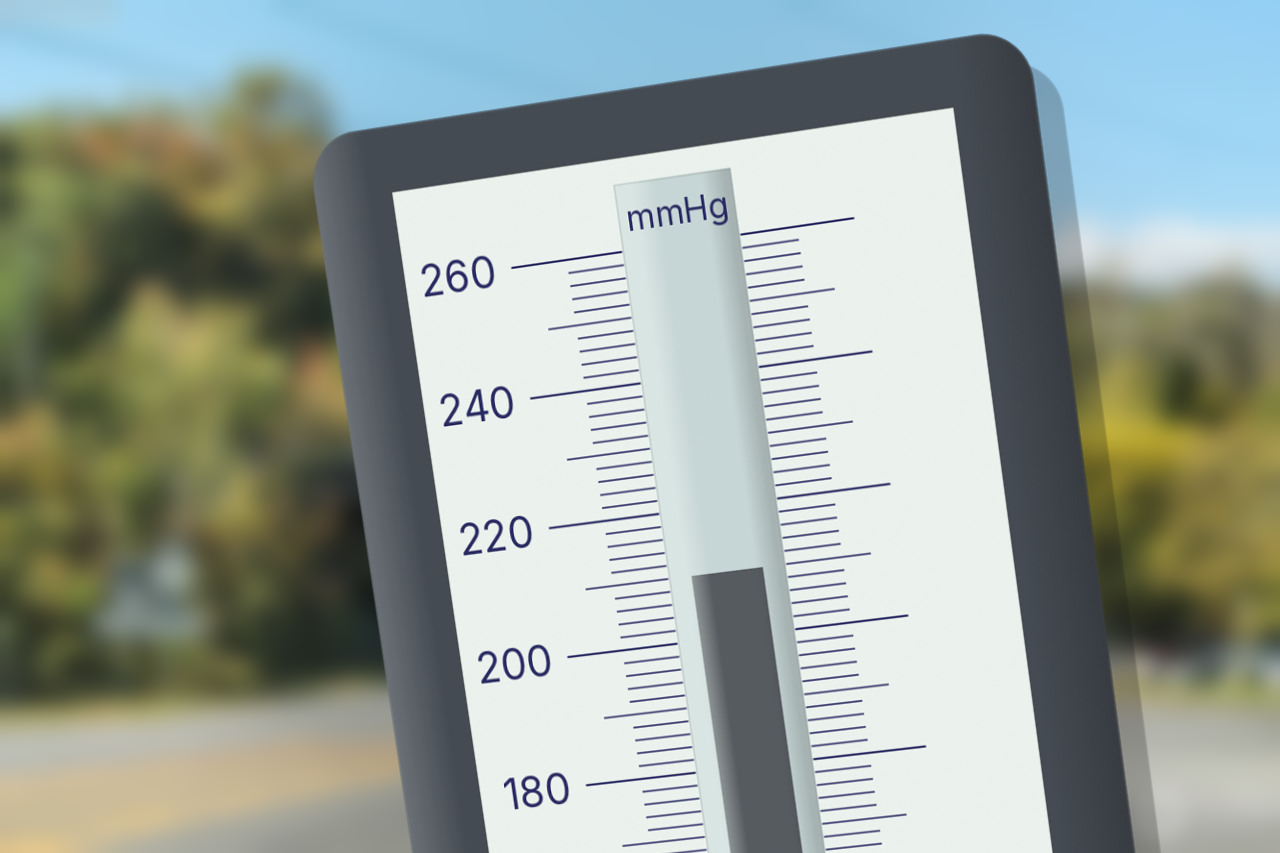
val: 210 mmHg
